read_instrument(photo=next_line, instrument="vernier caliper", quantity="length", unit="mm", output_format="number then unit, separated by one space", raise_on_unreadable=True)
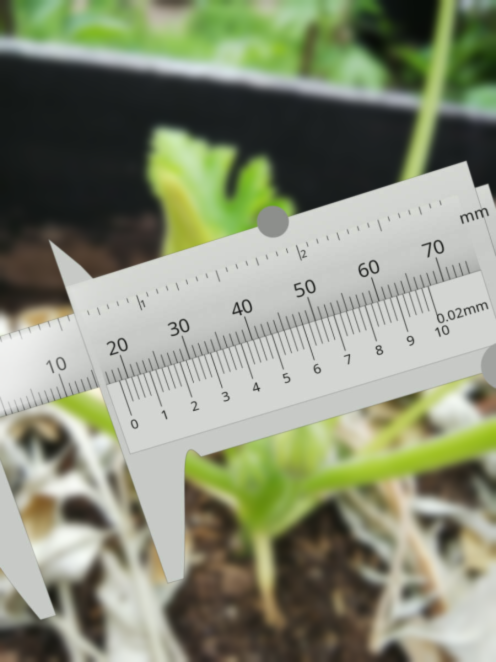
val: 18.6 mm
